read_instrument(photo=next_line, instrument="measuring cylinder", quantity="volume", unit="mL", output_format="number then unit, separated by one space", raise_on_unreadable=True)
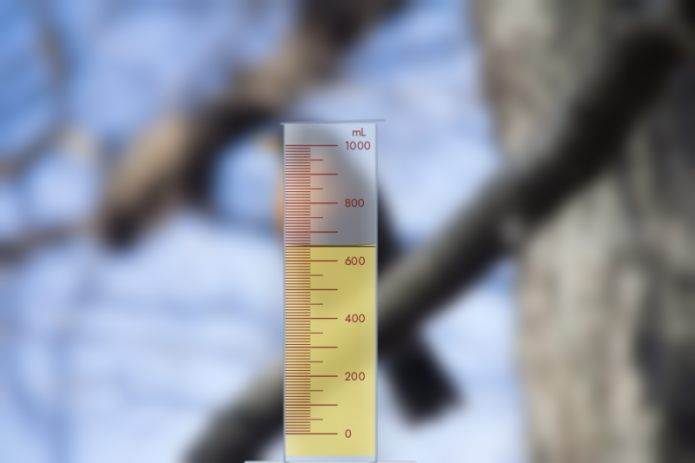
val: 650 mL
